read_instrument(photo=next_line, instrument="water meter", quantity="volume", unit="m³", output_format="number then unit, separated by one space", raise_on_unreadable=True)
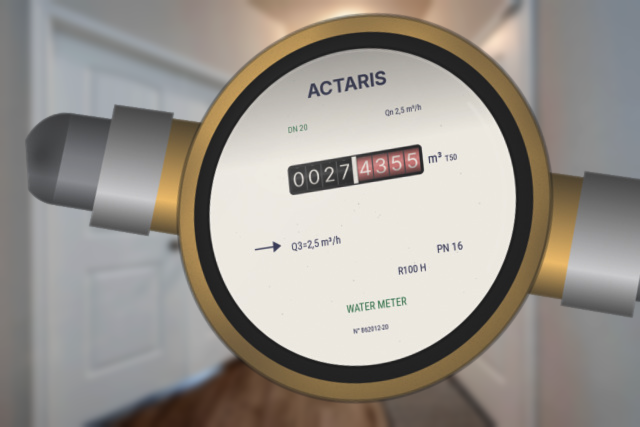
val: 27.4355 m³
